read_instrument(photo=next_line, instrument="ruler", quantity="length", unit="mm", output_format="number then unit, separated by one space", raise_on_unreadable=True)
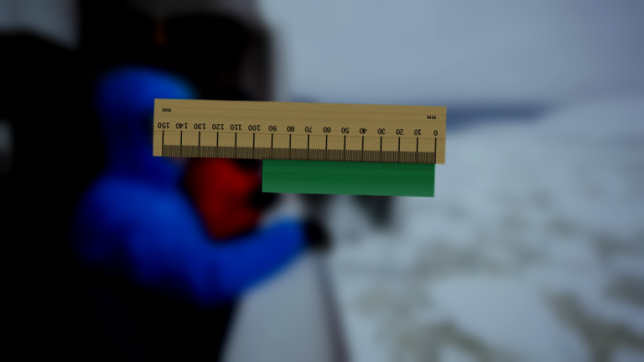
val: 95 mm
